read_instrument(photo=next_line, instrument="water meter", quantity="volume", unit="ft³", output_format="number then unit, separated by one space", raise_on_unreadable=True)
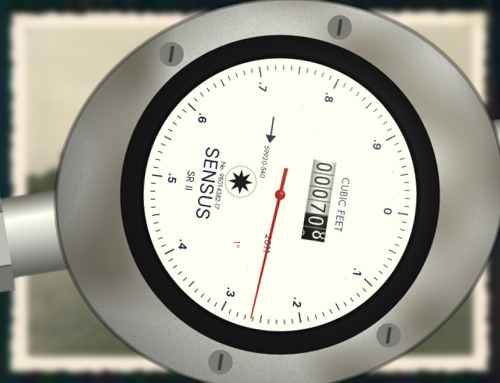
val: 708.26 ft³
